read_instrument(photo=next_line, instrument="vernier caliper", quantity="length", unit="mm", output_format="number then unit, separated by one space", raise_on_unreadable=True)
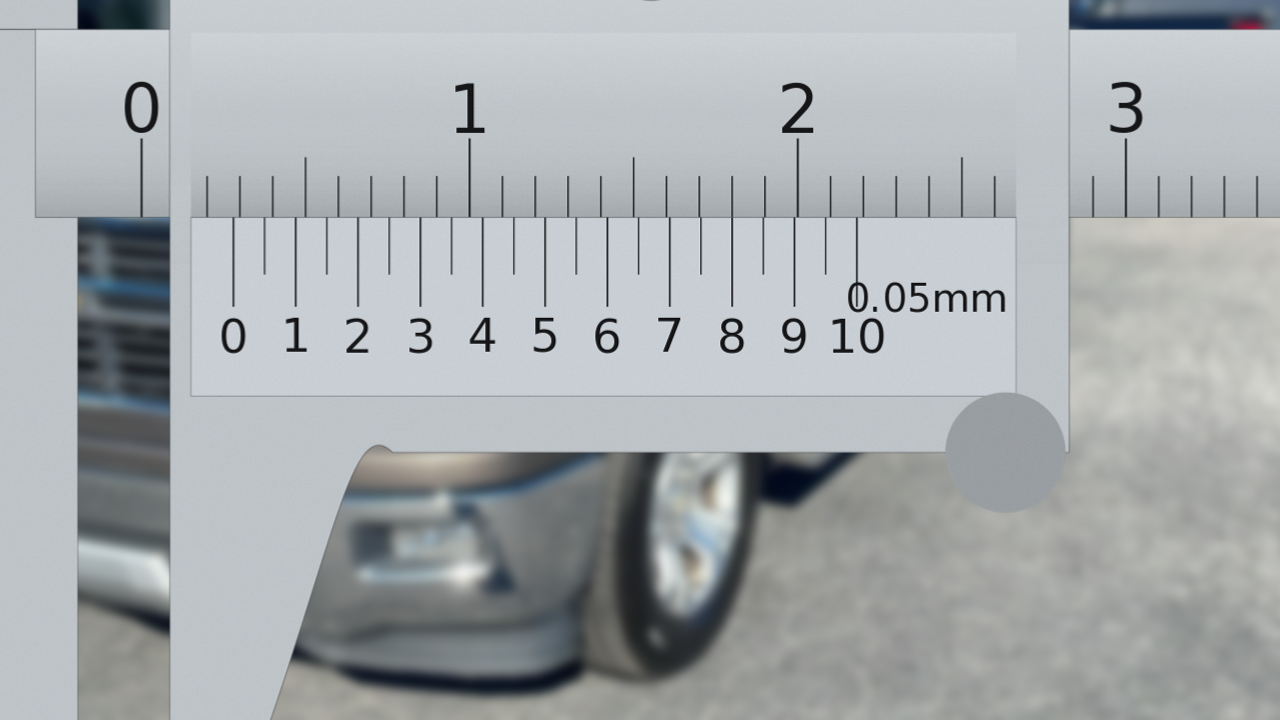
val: 2.80 mm
